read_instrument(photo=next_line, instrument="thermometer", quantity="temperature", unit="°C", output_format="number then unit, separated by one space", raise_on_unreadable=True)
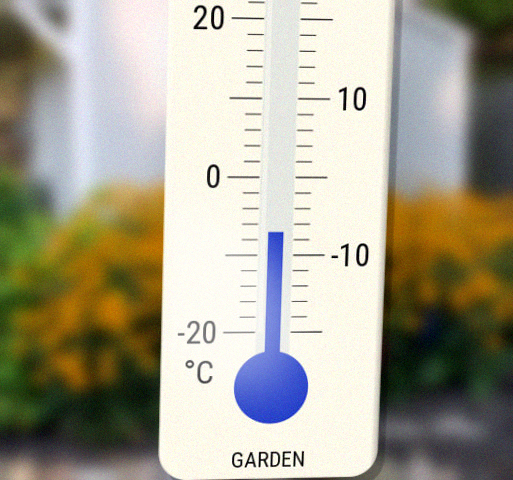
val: -7 °C
